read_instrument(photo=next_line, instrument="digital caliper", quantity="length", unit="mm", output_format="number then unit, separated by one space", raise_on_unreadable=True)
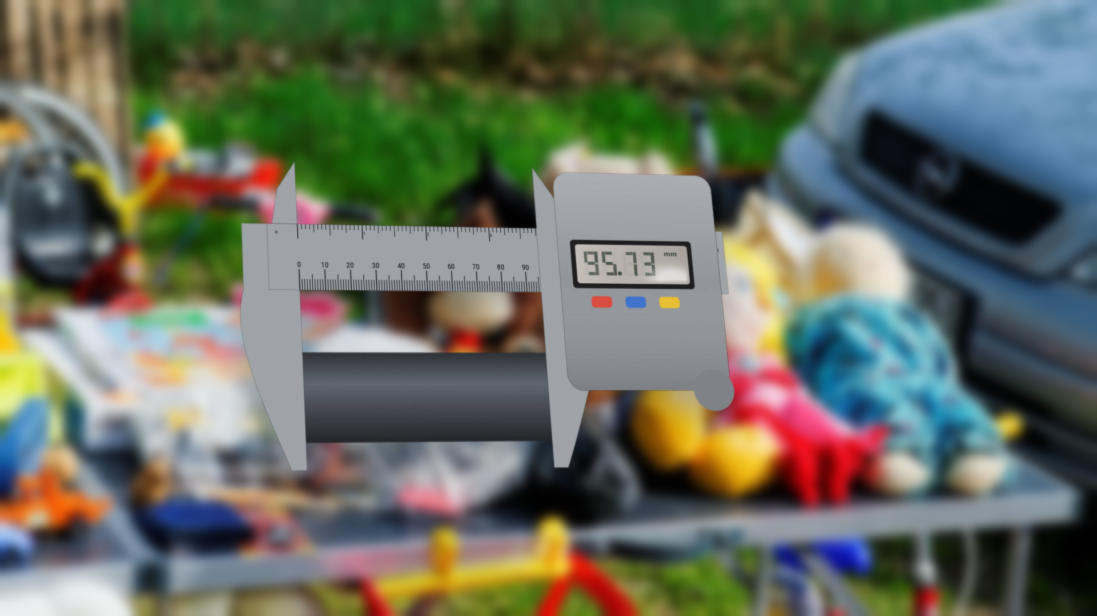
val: 95.73 mm
